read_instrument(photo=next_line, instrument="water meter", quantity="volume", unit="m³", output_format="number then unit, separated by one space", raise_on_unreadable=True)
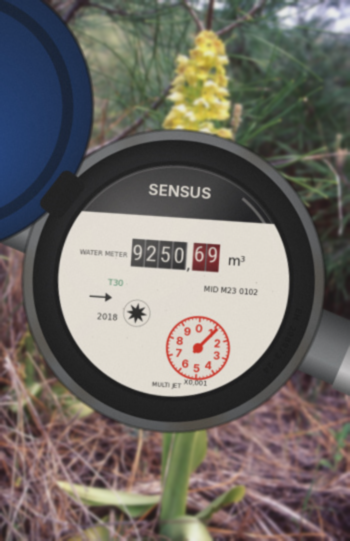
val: 9250.691 m³
